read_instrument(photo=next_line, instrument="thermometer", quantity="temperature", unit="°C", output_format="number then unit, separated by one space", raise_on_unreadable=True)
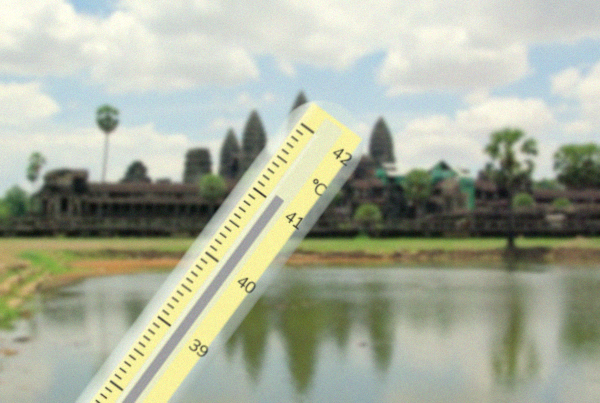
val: 41.1 °C
